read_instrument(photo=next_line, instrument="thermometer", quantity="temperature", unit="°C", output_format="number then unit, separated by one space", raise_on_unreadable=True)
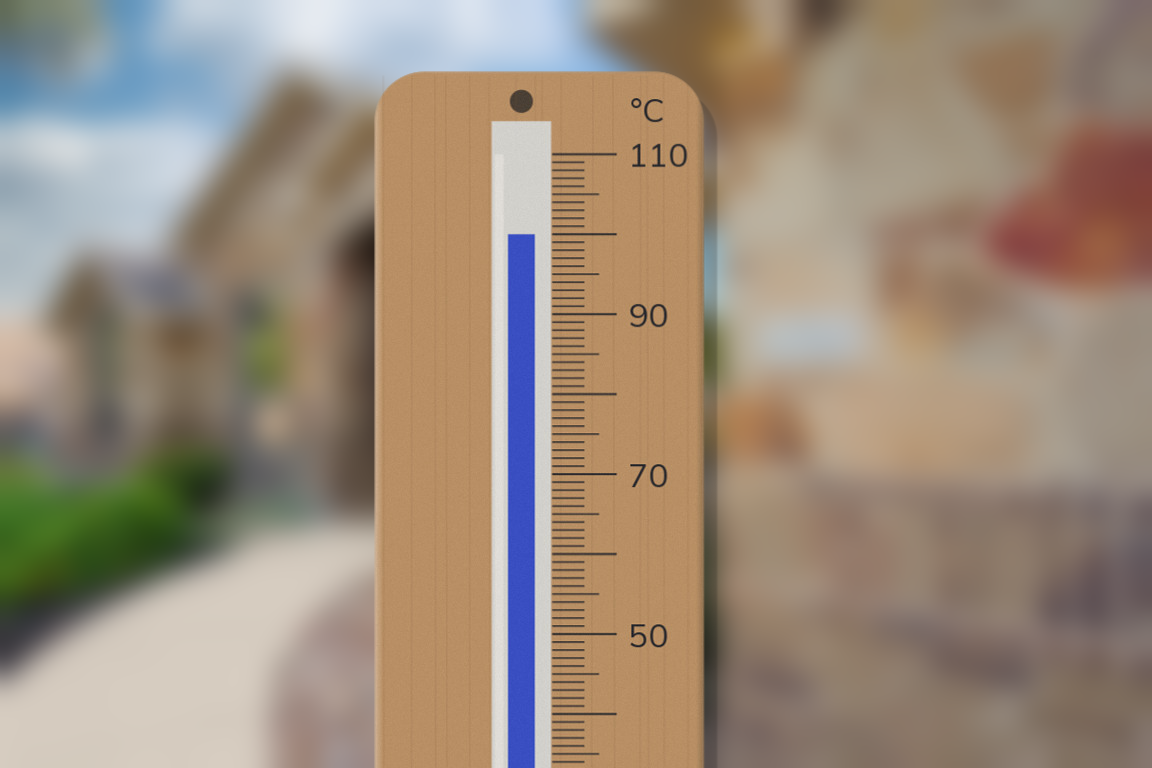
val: 100 °C
